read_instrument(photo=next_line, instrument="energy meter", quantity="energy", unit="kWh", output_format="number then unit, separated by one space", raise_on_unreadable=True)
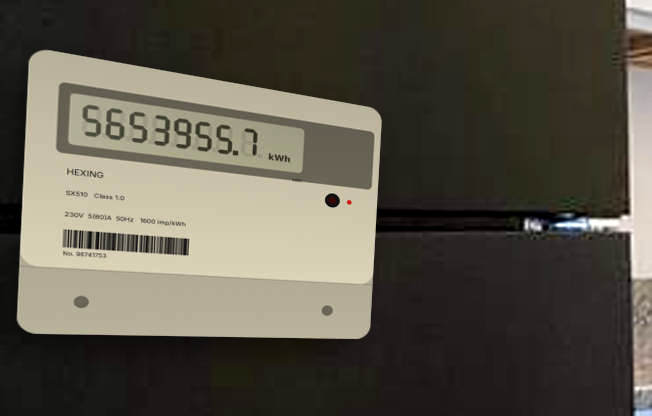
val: 5653955.7 kWh
